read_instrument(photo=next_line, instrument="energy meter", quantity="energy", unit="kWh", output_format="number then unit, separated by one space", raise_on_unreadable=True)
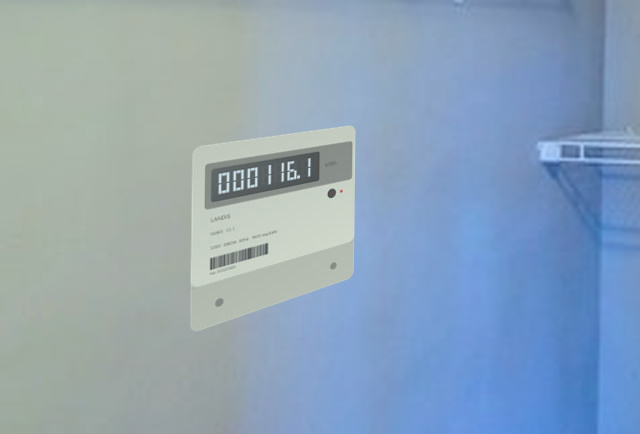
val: 116.1 kWh
